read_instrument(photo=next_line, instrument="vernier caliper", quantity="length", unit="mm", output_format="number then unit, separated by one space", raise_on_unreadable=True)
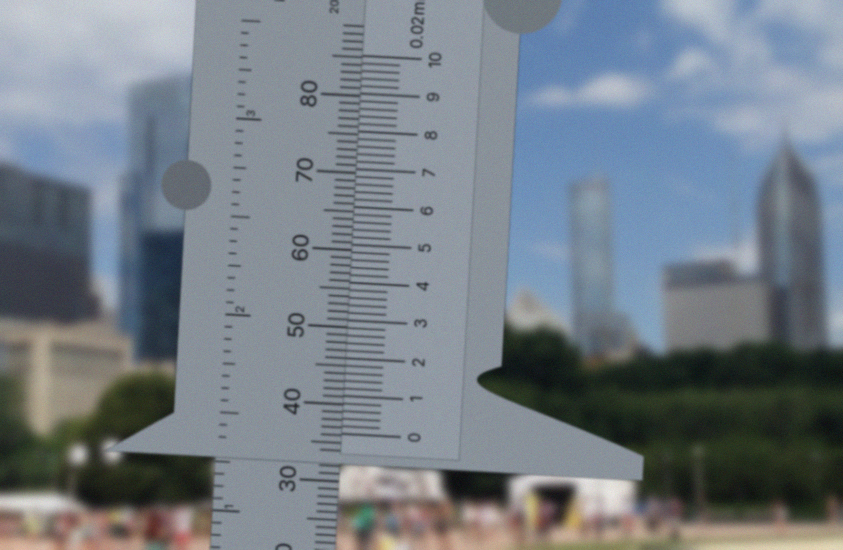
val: 36.2 mm
